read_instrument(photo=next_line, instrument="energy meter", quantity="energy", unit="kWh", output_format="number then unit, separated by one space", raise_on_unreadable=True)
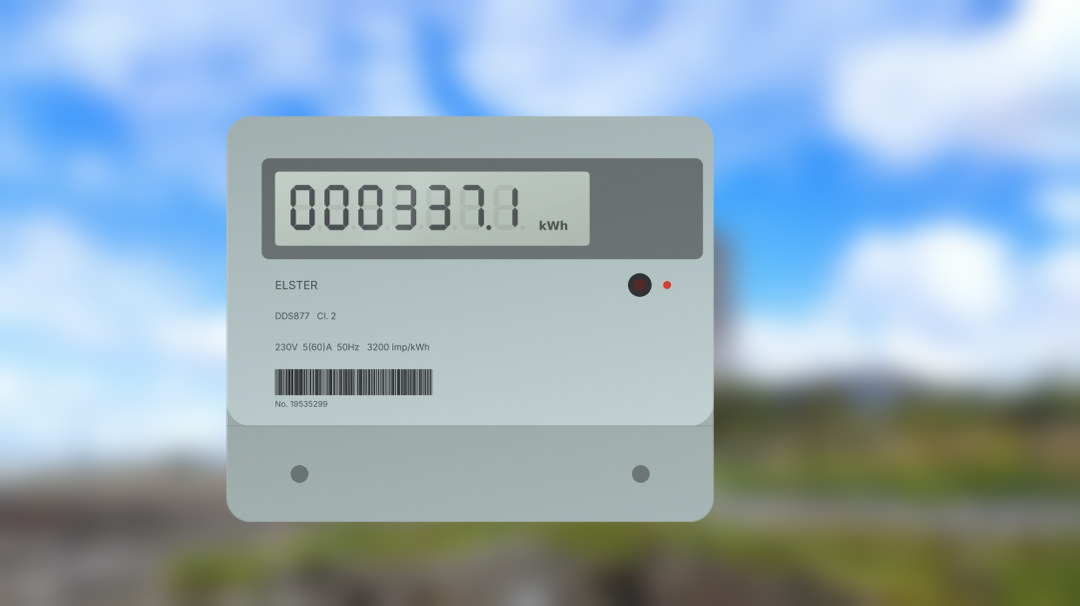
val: 337.1 kWh
